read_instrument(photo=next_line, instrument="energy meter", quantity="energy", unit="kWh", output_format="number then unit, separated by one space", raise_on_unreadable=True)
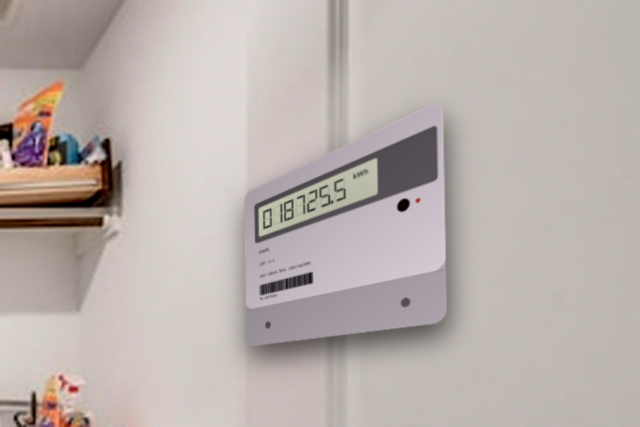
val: 18725.5 kWh
